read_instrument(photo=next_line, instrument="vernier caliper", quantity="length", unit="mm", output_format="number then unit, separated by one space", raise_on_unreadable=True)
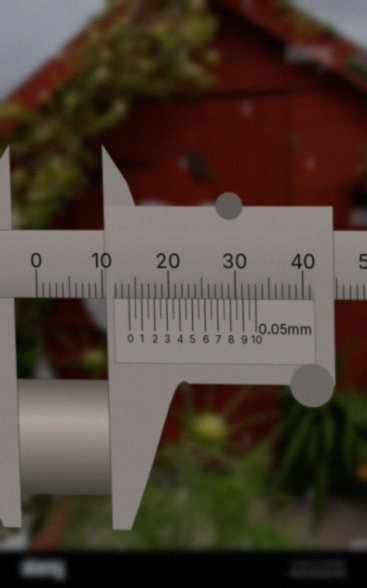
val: 14.0 mm
